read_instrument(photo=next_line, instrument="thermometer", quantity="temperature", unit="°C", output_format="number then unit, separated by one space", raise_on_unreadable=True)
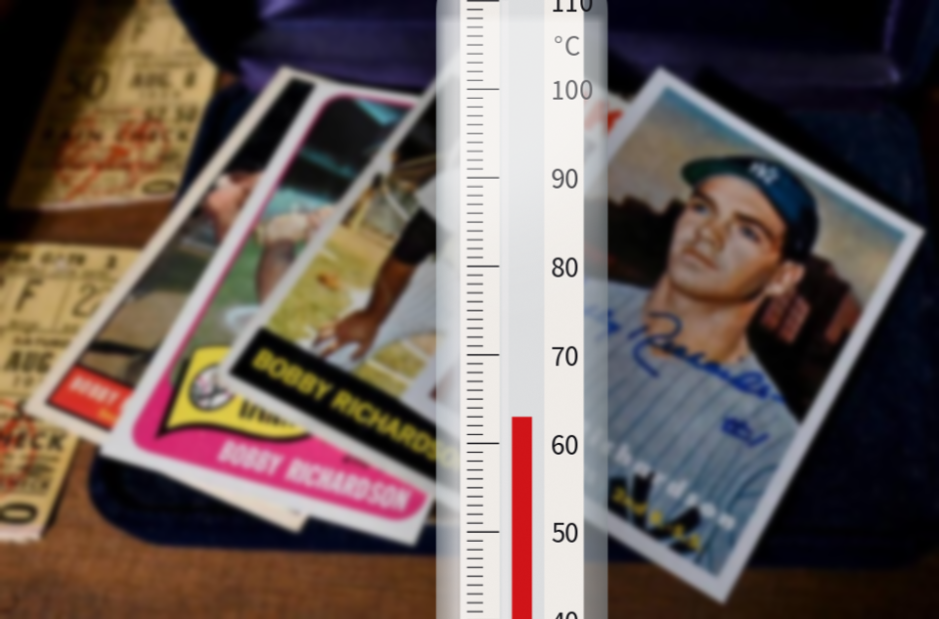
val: 63 °C
